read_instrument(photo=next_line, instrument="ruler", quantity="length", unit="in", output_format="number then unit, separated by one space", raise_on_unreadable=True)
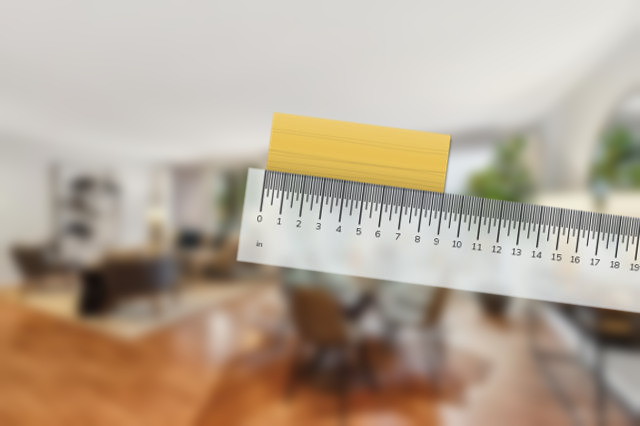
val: 9 in
